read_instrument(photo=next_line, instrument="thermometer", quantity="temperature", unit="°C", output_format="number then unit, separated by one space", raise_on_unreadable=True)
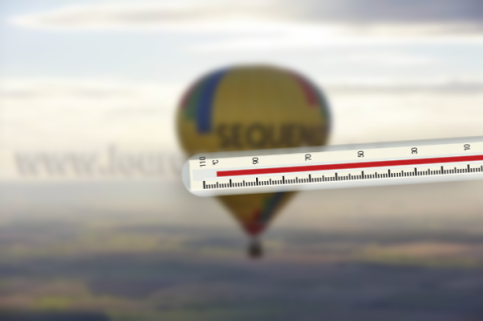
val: 105 °C
